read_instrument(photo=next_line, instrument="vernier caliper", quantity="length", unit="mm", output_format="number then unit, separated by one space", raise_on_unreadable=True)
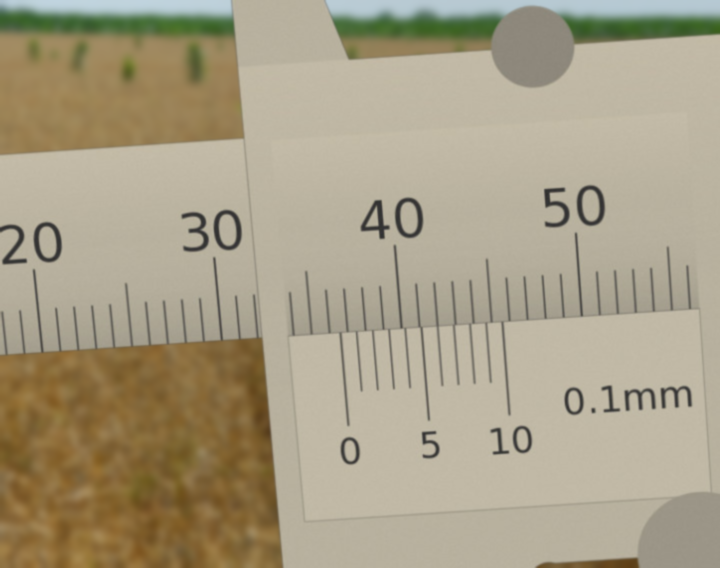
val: 36.6 mm
